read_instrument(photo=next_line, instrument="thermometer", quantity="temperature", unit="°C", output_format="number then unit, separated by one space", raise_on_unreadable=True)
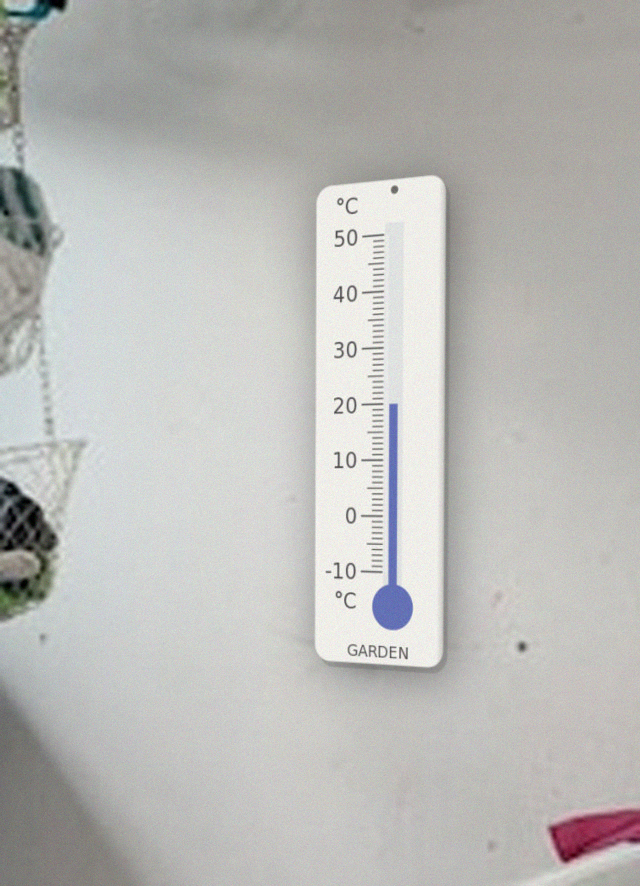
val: 20 °C
